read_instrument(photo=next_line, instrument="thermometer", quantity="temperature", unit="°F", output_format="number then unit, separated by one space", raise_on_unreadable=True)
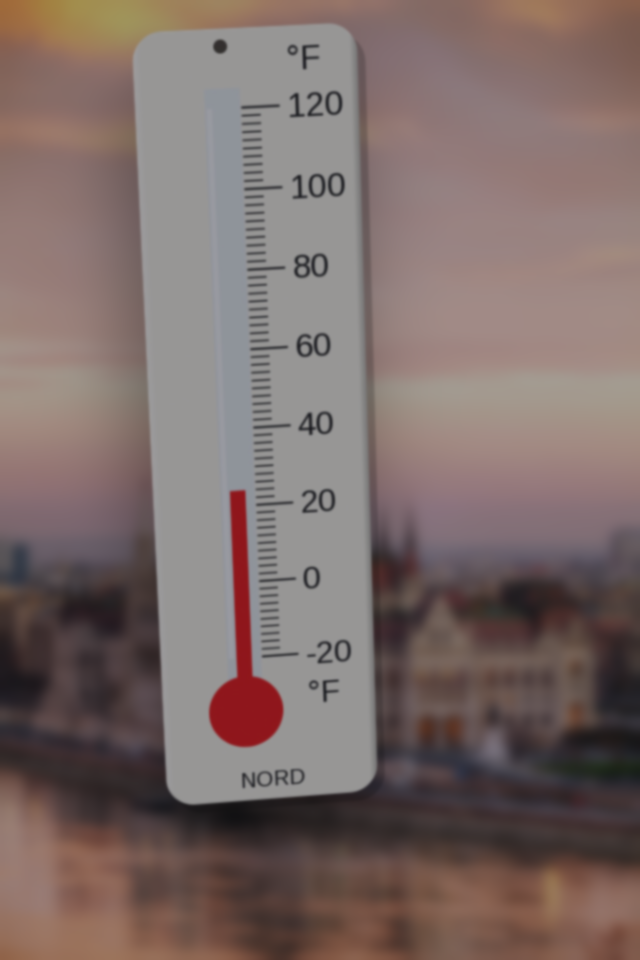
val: 24 °F
